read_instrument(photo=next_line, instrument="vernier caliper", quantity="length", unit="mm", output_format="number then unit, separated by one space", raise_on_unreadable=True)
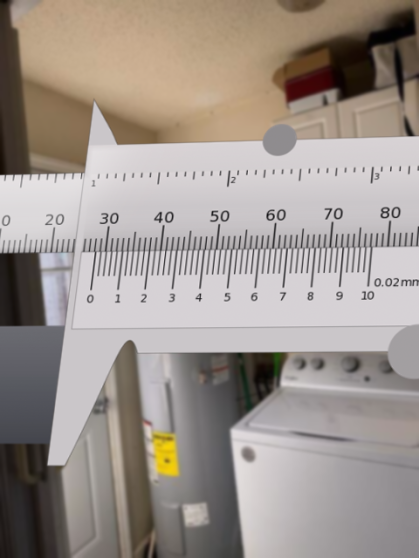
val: 28.2 mm
